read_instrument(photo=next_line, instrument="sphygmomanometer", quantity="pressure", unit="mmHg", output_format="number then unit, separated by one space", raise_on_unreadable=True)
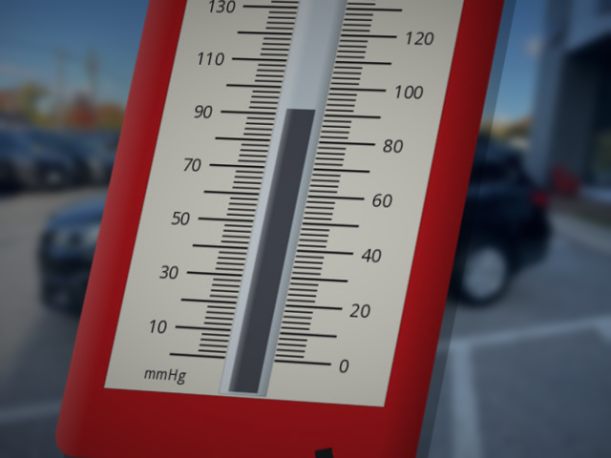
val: 92 mmHg
